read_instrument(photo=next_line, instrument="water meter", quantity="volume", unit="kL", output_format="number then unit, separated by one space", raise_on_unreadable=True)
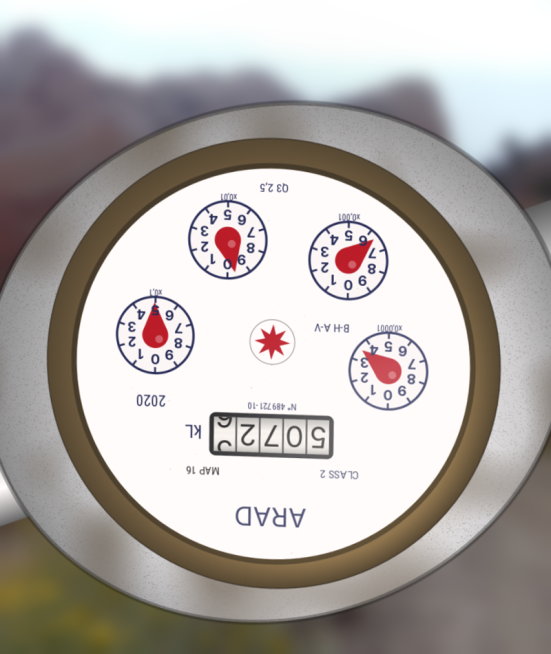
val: 50725.4963 kL
